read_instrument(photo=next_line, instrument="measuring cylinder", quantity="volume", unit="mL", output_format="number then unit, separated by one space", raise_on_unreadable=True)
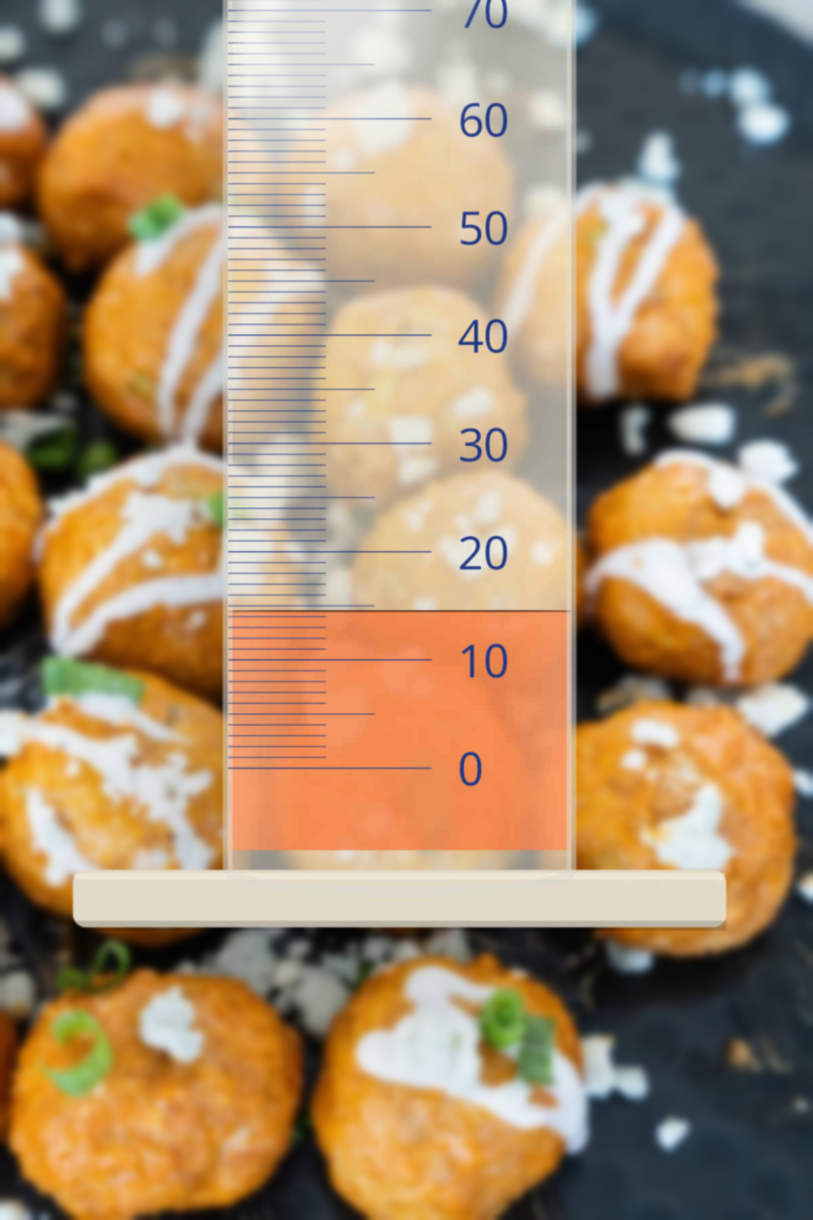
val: 14.5 mL
